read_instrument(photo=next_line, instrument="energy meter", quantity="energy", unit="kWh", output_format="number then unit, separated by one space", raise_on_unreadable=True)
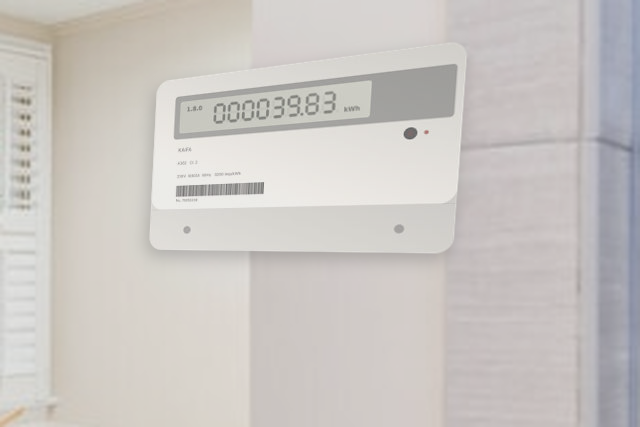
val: 39.83 kWh
